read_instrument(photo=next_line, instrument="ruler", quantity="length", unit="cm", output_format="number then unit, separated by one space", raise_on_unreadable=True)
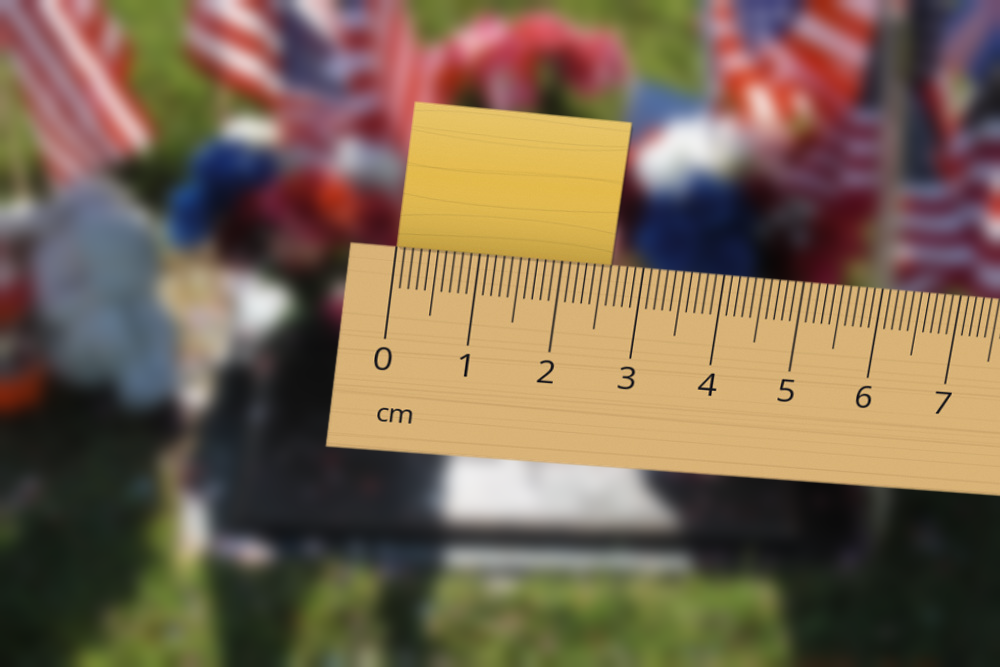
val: 2.6 cm
